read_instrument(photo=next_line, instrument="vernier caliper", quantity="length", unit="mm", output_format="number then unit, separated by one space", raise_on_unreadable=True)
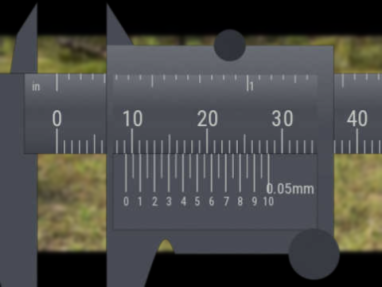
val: 9.2 mm
